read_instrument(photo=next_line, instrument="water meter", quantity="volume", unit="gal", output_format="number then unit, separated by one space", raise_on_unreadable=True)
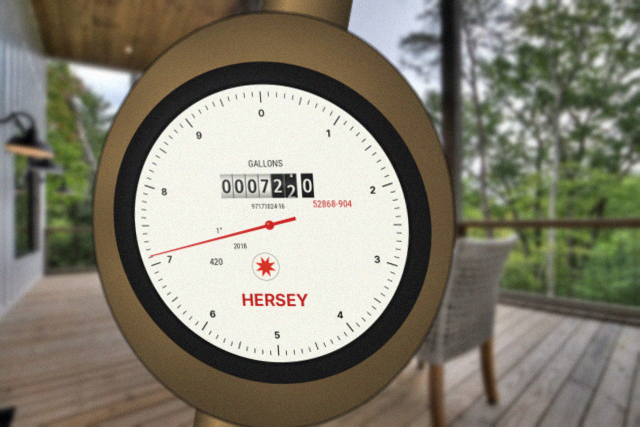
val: 7217.1 gal
